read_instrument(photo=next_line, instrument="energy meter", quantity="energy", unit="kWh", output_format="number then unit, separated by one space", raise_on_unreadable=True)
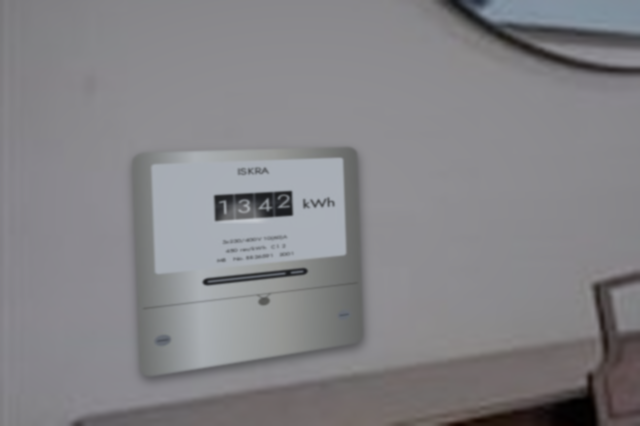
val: 1342 kWh
